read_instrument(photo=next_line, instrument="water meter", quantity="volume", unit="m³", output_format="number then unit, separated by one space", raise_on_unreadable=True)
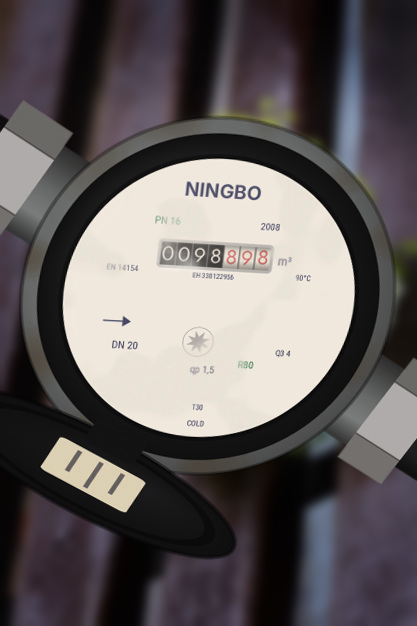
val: 98.898 m³
